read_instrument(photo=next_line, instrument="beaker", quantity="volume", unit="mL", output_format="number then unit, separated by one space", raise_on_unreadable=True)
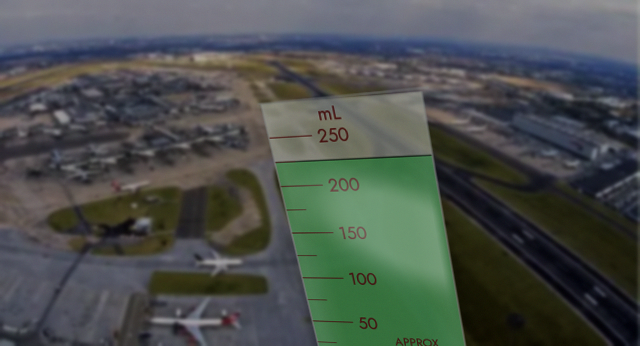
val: 225 mL
